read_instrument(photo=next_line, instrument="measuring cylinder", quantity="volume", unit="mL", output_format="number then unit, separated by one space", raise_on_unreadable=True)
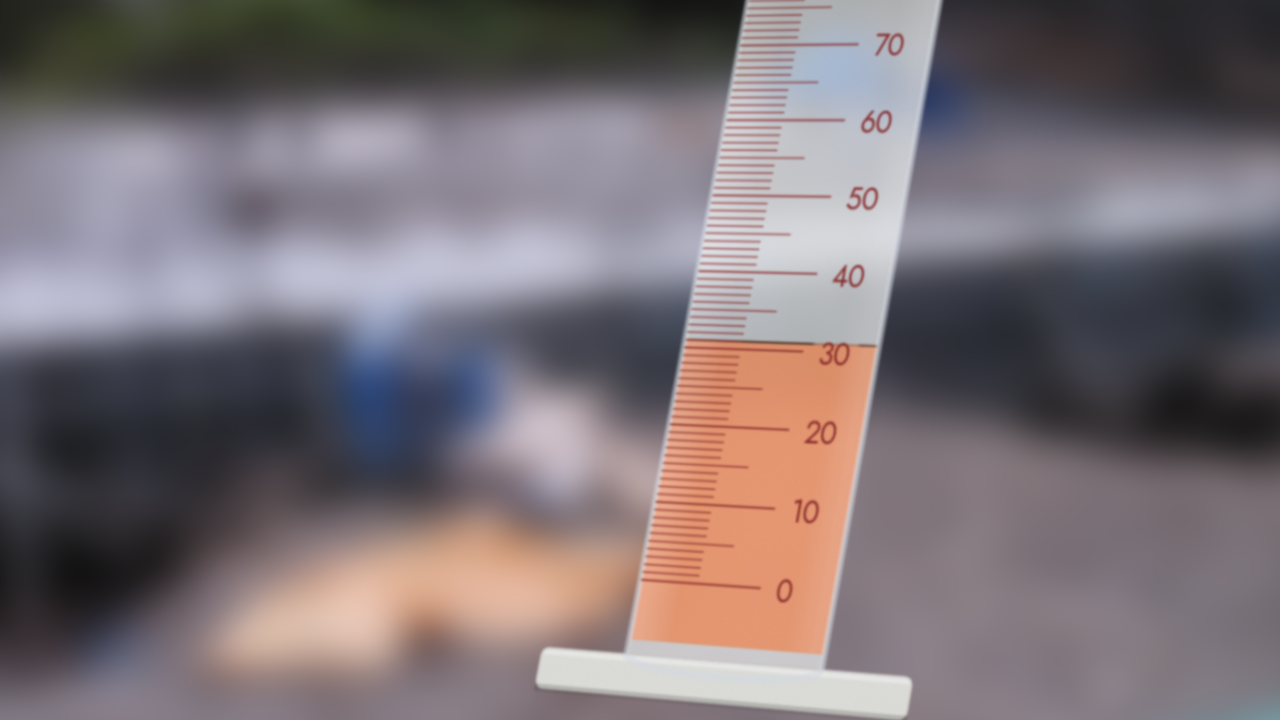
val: 31 mL
